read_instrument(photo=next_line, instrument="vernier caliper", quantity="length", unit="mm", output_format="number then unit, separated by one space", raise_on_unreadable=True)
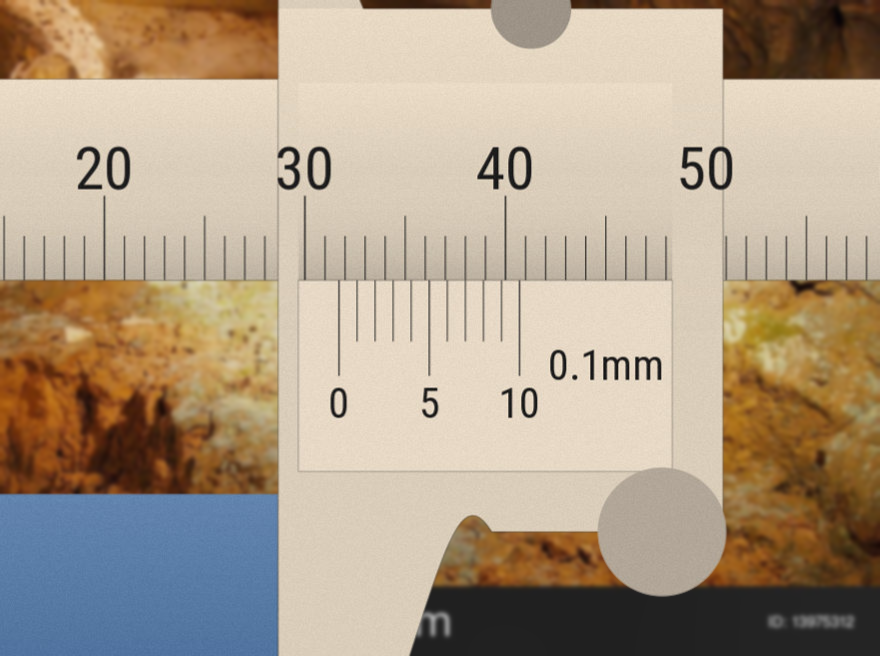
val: 31.7 mm
